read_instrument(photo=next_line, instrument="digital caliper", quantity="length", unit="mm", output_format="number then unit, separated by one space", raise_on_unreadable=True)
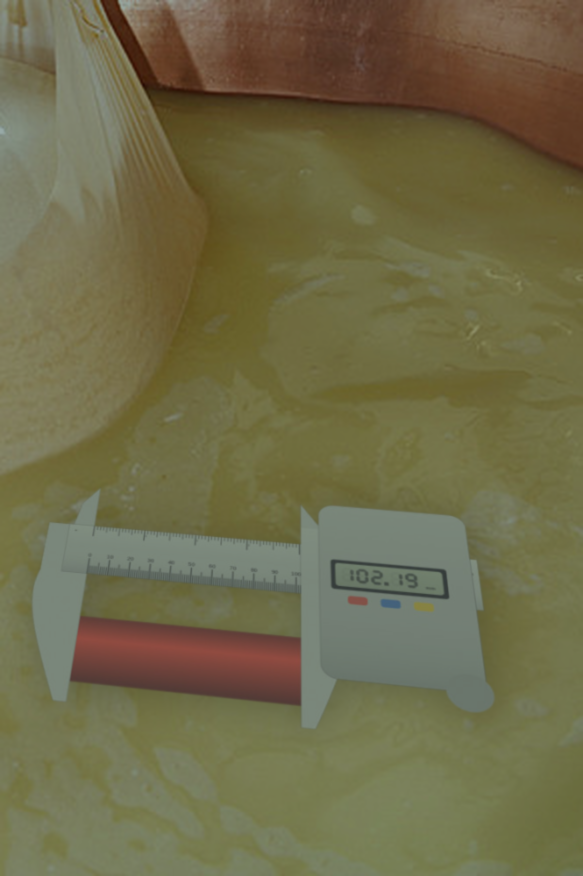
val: 102.19 mm
